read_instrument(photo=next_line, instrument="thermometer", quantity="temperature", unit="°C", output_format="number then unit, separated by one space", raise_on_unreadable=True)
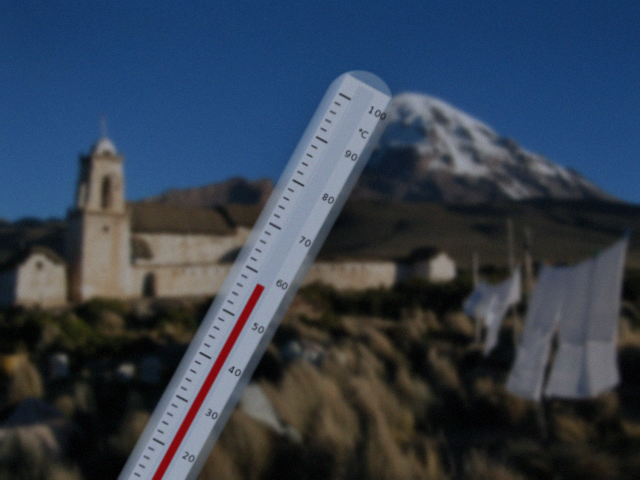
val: 58 °C
